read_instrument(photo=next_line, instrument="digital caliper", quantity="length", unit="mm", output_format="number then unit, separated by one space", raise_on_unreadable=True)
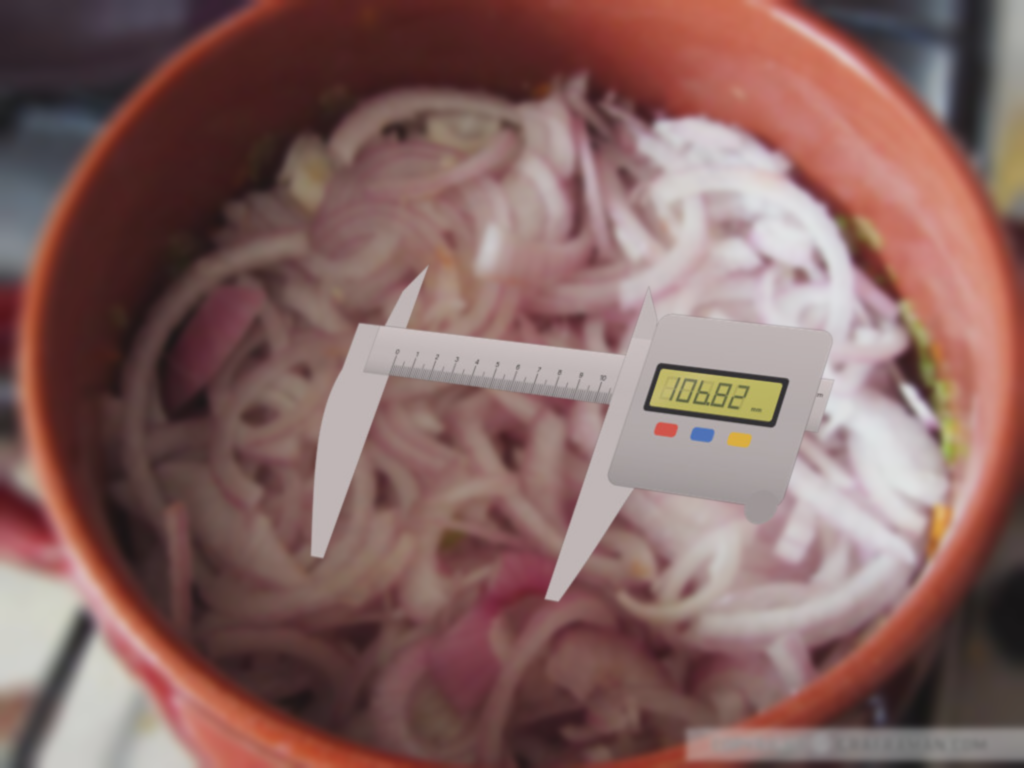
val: 106.82 mm
